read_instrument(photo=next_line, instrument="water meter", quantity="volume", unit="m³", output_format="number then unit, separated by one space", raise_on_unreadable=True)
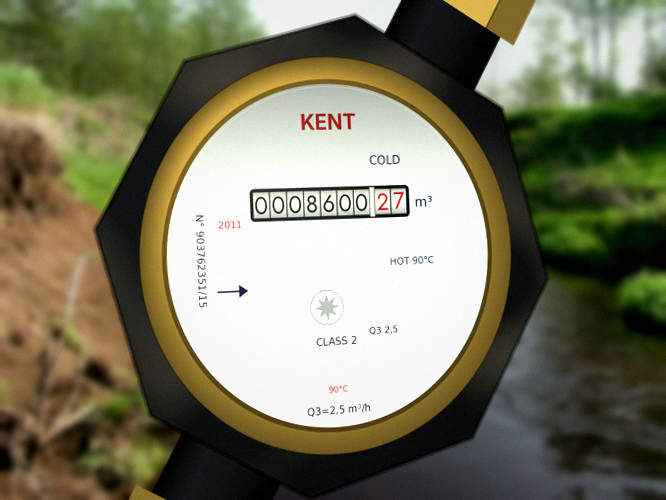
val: 8600.27 m³
